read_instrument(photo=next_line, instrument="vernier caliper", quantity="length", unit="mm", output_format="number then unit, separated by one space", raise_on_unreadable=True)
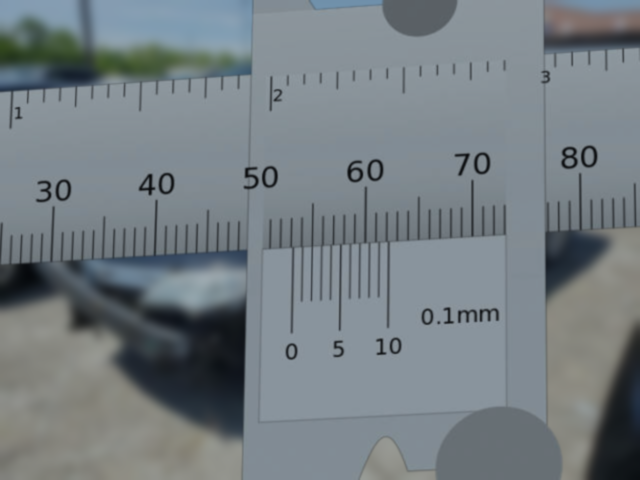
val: 53.2 mm
